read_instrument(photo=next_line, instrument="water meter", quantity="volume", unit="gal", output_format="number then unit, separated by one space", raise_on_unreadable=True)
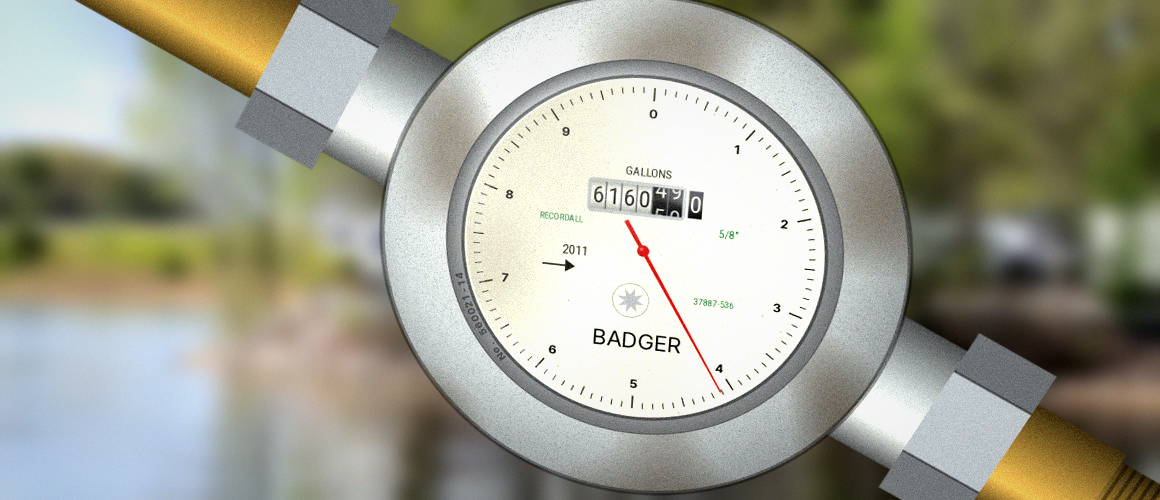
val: 6160494.1 gal
